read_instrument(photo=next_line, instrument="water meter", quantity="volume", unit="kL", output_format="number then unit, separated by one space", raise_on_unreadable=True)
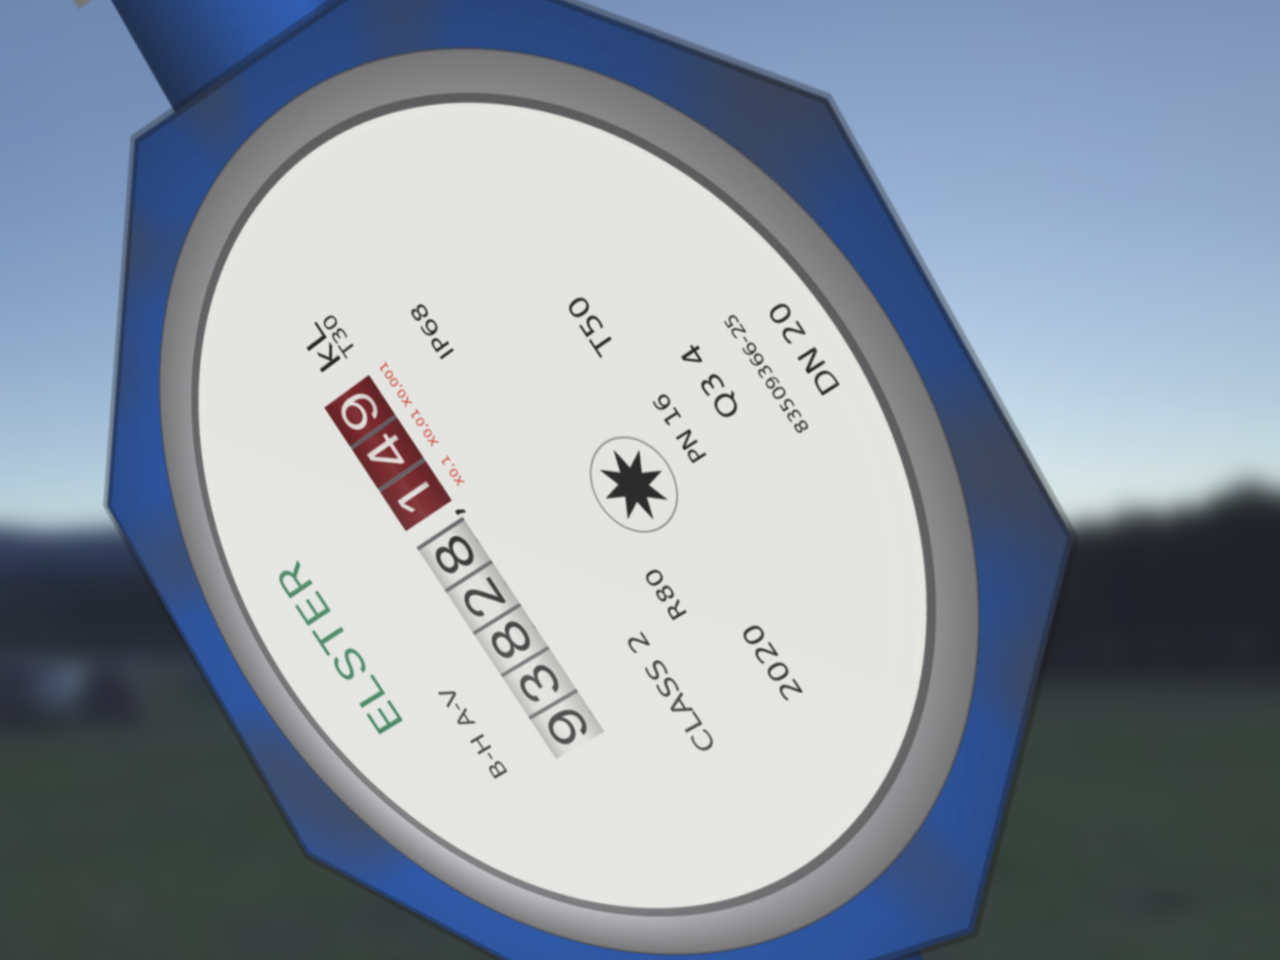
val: 93828.149 kL
